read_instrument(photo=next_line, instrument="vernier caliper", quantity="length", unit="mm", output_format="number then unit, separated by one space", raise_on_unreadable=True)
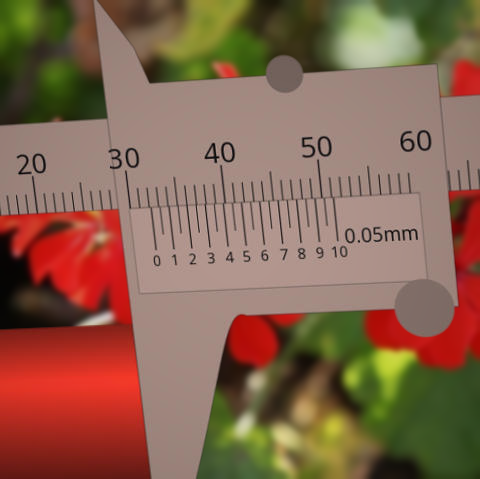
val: 32.2 mm
